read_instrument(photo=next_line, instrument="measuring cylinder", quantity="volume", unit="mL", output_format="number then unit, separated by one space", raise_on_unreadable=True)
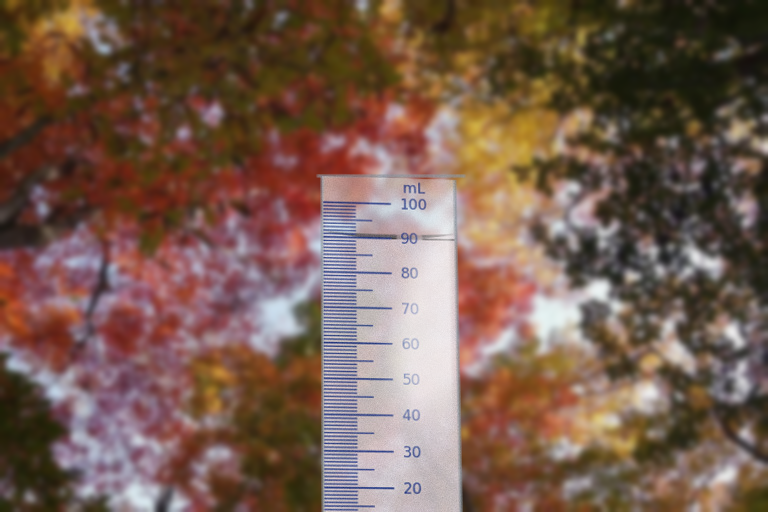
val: 90 mL
